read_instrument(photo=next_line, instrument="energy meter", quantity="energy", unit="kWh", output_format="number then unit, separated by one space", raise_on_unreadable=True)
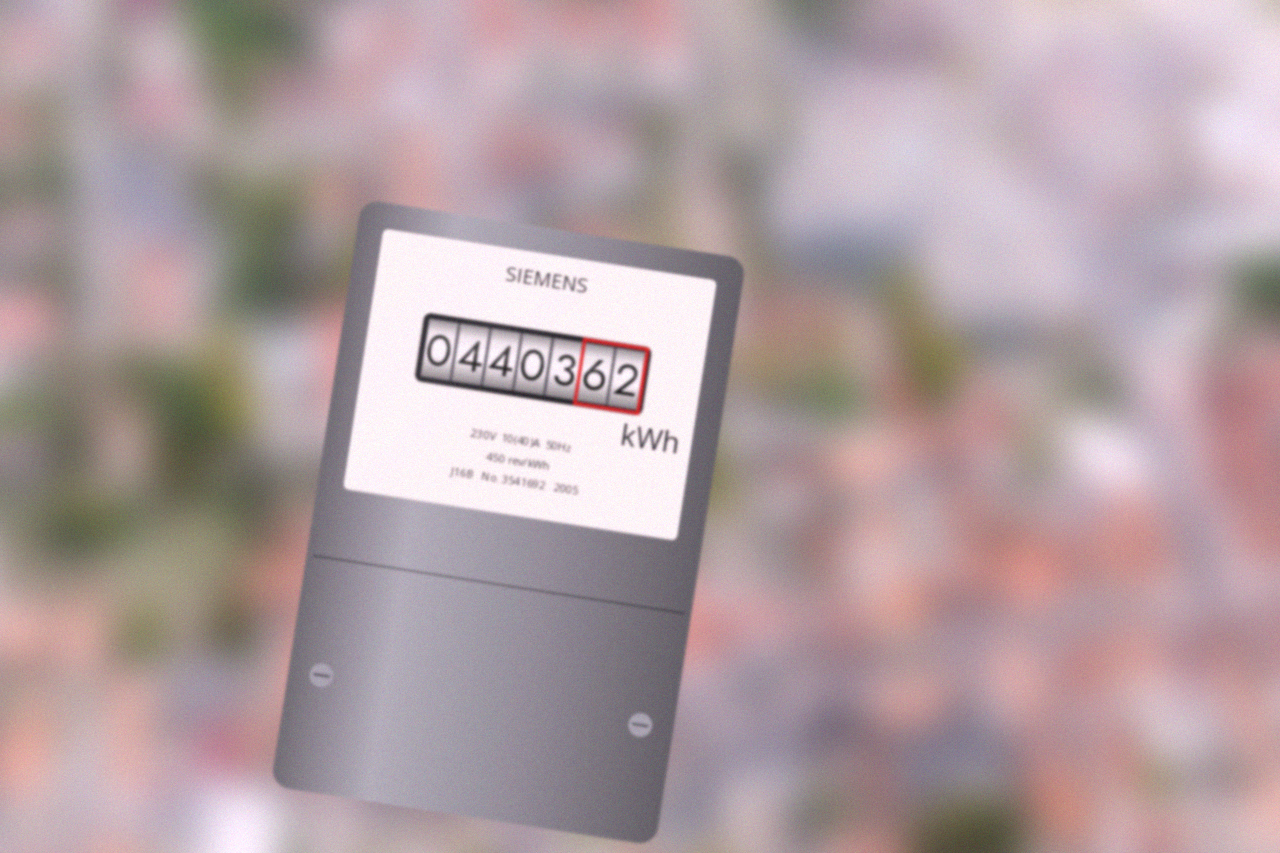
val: 4403.62 kWh
